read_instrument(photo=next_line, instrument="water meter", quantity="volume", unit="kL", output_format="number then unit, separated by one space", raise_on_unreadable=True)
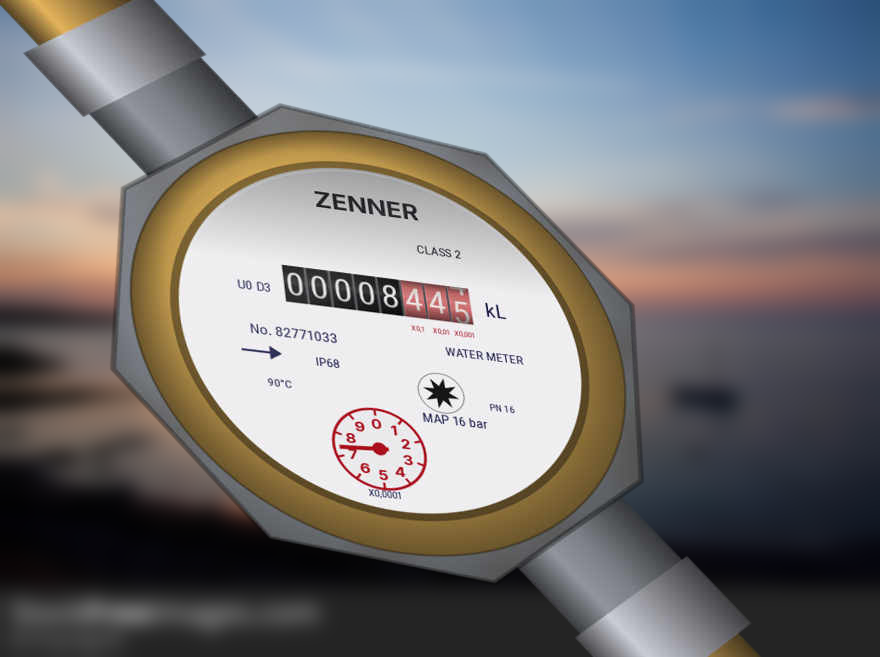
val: 8.4447 kL
